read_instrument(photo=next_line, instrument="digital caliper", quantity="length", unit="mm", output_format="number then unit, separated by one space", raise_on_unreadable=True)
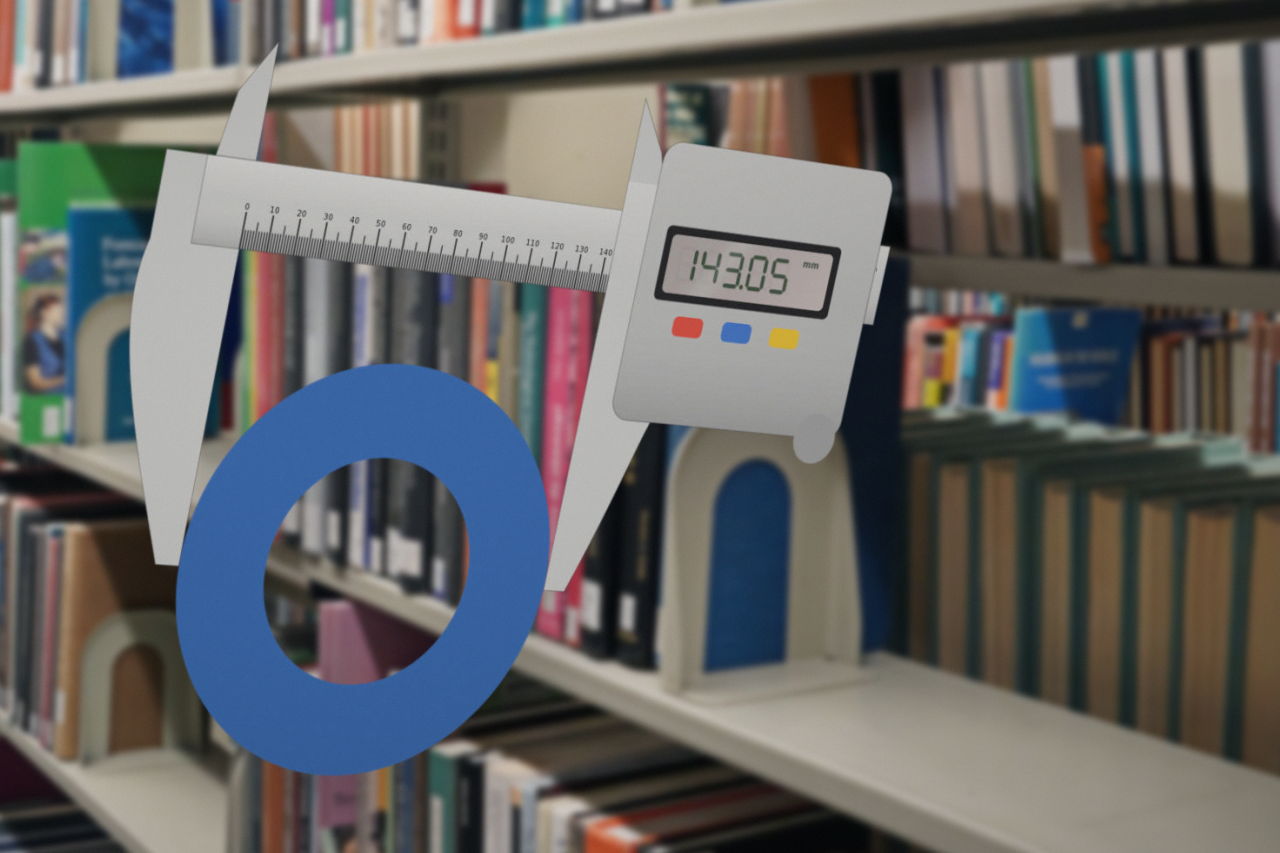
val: 143.05 mm
